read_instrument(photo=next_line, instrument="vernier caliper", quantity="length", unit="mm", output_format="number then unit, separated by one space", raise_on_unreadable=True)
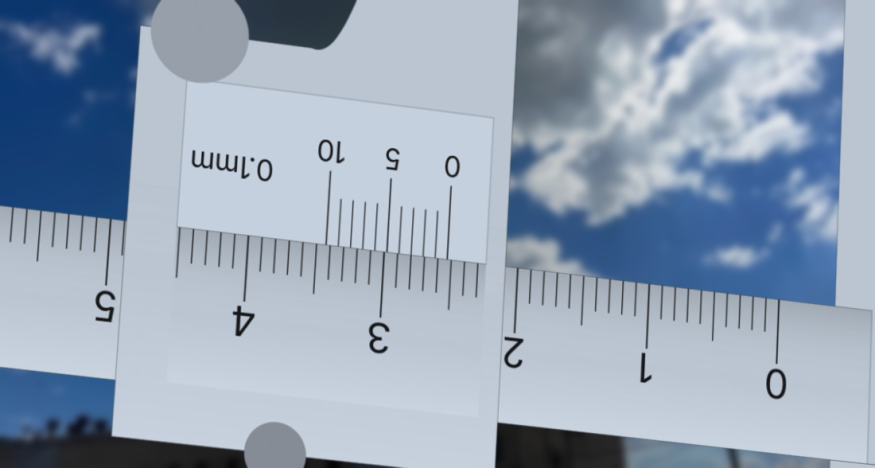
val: 25.3 mm
